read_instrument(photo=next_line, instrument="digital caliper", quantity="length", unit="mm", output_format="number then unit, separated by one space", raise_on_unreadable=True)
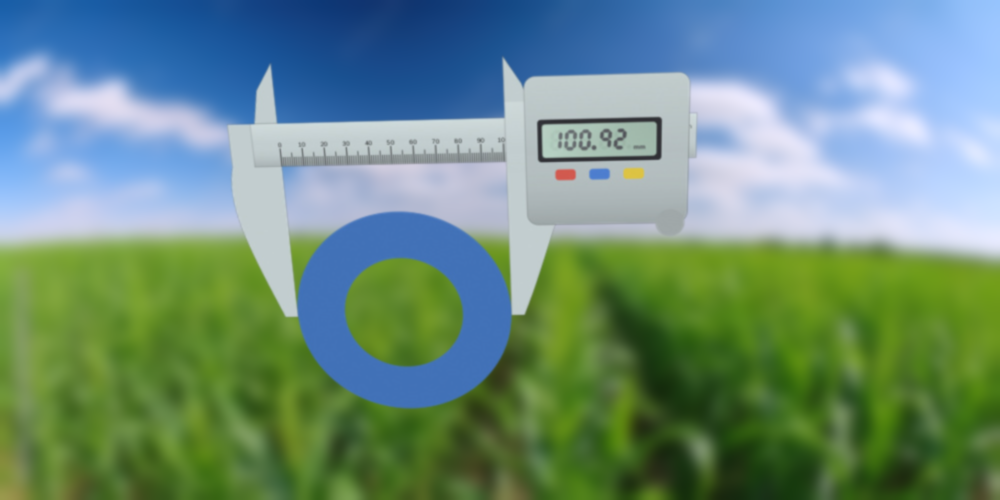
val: 100.92 mm
